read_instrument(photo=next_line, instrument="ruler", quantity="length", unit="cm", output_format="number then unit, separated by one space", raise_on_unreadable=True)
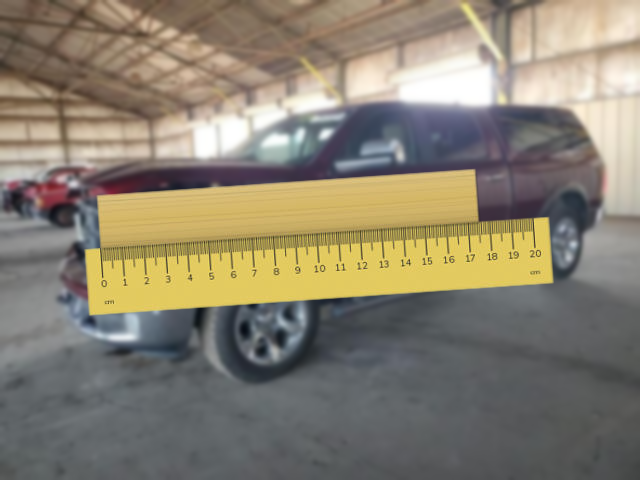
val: 17.5 cm
